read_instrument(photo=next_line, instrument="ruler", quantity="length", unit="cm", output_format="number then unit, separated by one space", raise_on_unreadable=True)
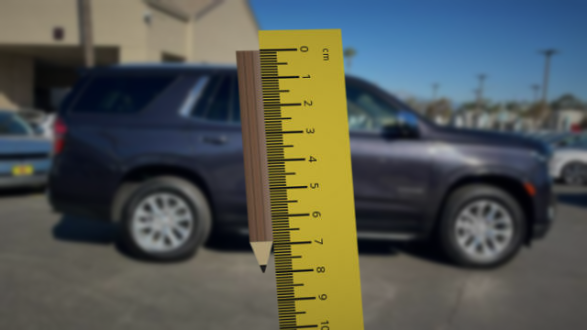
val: 8 cm
